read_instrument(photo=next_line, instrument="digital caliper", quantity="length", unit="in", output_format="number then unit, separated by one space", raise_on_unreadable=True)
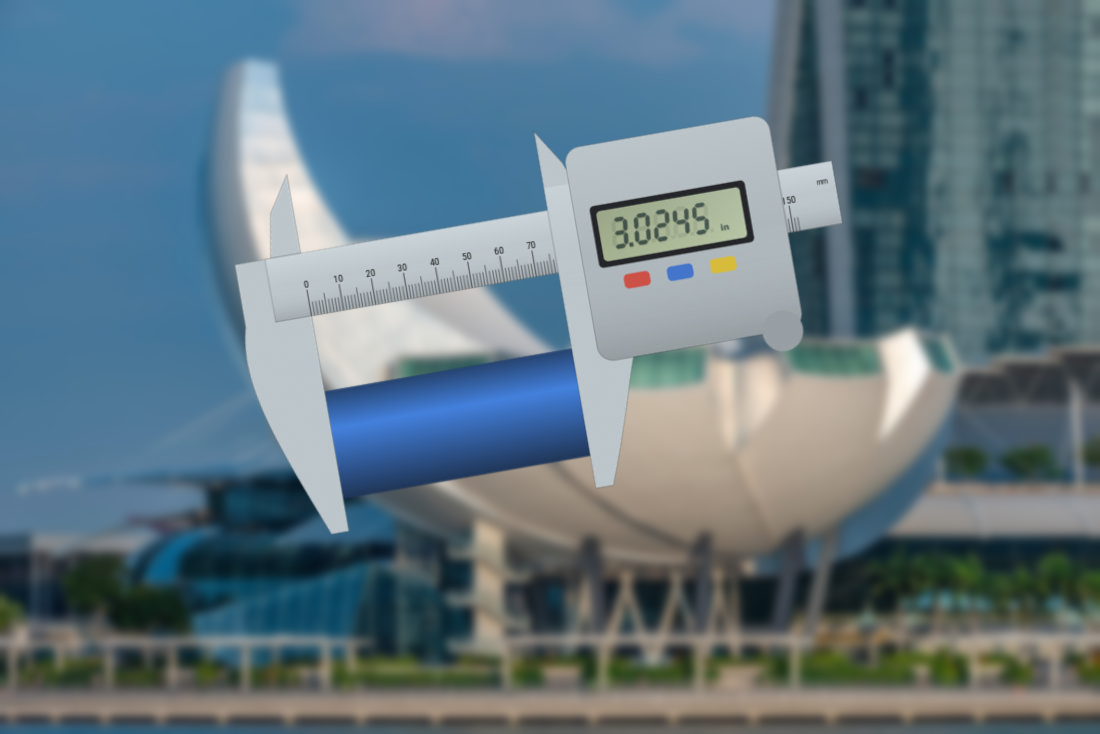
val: 3.0245 in
